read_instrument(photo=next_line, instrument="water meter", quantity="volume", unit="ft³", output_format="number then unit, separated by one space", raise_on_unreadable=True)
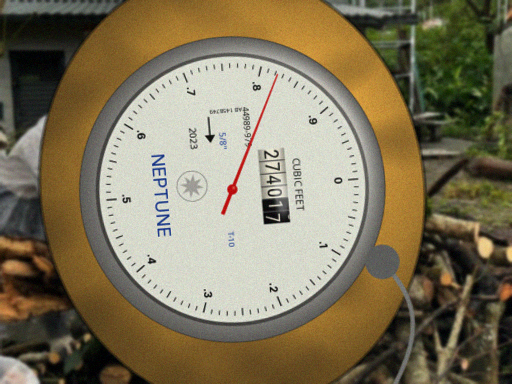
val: 274016.82 ft³
